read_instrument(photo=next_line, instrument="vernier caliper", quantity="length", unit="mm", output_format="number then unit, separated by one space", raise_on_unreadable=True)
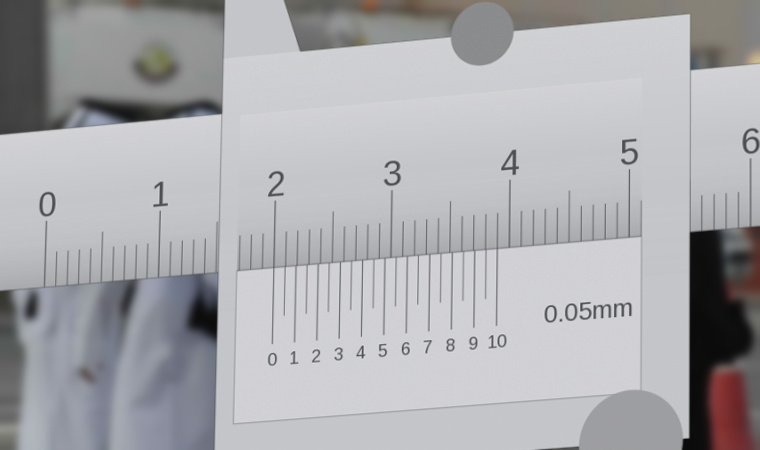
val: 20.0 mm
